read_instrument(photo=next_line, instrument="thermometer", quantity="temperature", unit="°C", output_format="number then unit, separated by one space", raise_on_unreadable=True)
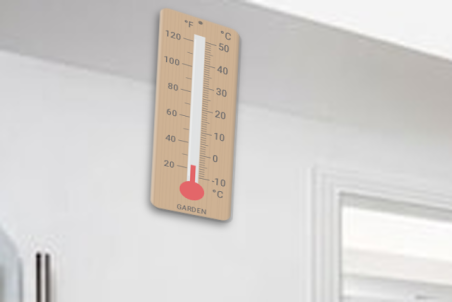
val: -5 °C
